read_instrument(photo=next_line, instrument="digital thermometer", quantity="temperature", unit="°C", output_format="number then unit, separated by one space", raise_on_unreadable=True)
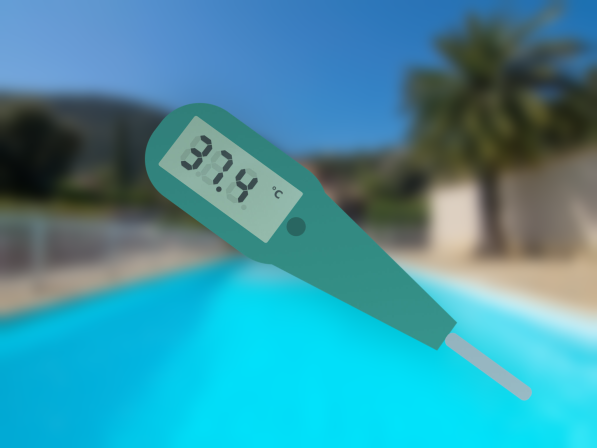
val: 37.4 °C
